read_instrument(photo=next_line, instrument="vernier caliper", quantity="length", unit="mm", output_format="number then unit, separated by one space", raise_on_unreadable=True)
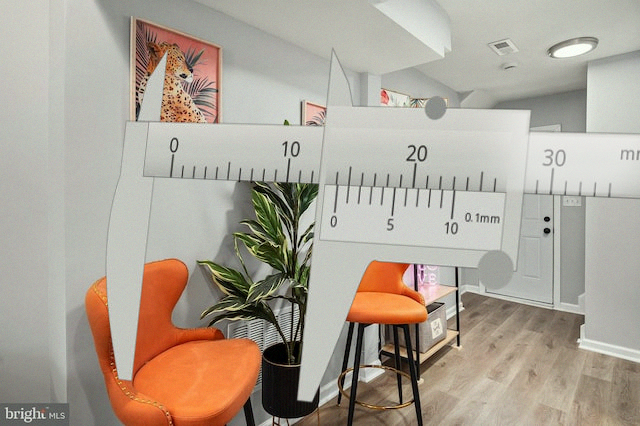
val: 14.1 mm
